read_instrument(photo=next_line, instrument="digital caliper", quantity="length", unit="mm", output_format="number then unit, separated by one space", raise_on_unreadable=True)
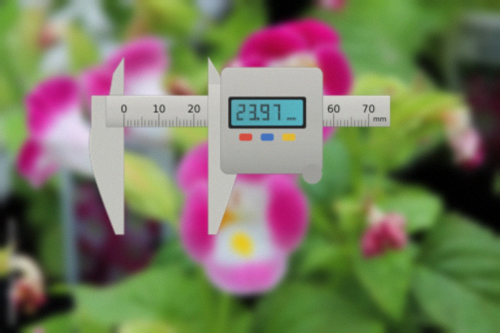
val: 23.97 mm
